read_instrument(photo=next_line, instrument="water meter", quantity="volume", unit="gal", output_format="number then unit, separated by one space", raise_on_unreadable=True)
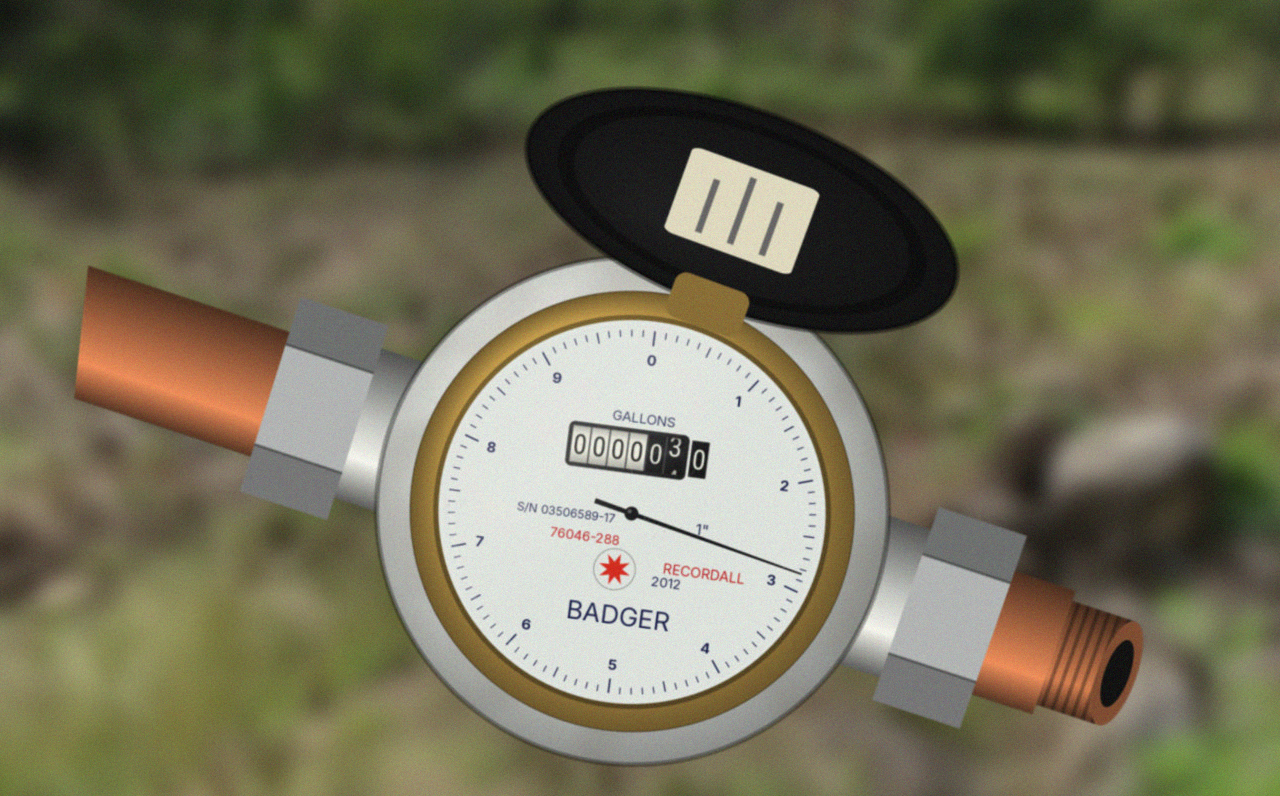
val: 32.8 gal
